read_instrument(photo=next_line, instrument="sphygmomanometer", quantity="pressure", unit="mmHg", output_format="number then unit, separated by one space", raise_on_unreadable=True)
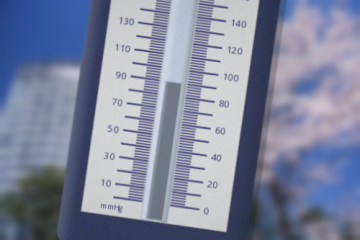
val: 90 mmHg
